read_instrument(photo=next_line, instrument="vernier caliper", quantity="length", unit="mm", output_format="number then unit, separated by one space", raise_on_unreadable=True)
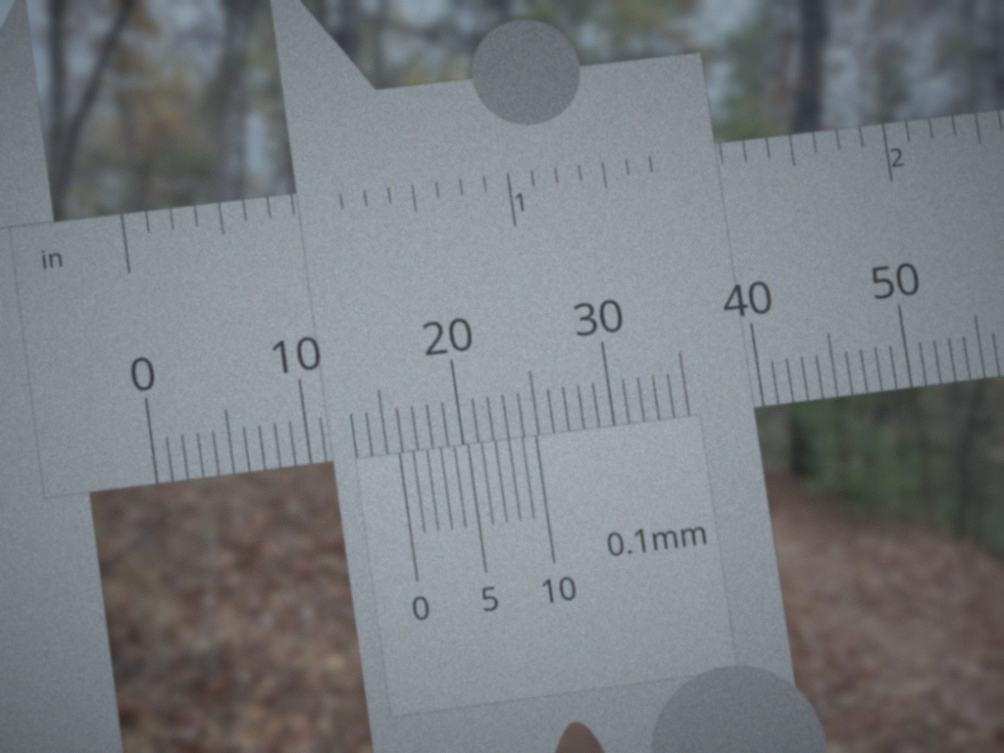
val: 15.8 mm
